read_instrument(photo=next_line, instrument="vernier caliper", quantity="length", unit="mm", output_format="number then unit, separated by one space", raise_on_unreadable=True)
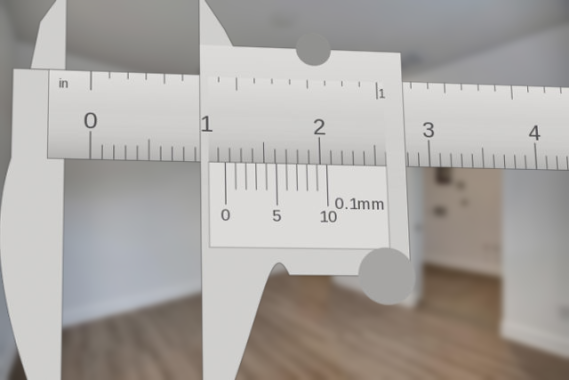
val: 11.6 mm
